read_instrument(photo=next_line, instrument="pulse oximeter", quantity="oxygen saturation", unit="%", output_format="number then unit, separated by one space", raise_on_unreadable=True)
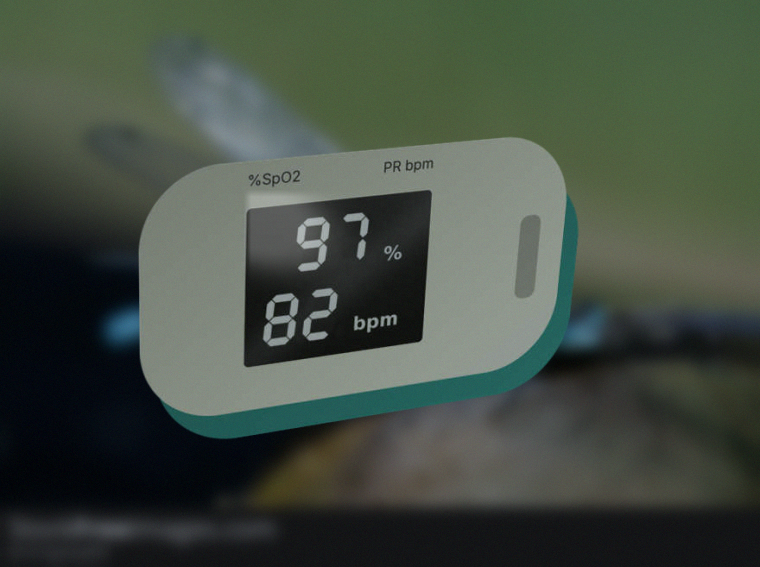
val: 97 %
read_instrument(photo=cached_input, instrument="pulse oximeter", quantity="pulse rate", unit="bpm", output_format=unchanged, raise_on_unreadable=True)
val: 82 bpm
